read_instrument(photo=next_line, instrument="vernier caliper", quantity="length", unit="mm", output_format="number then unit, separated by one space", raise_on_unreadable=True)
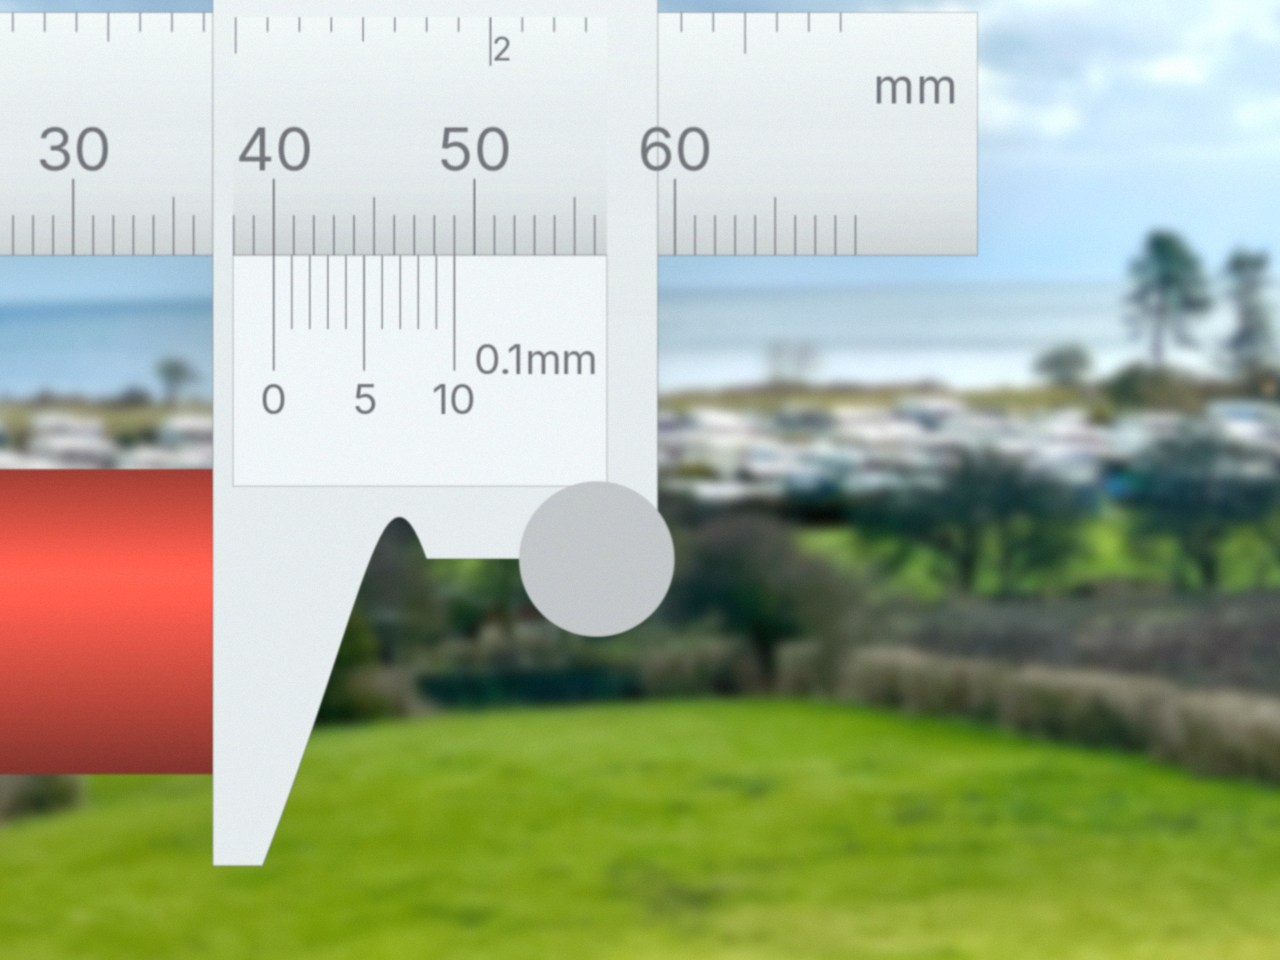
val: 40.0 mm
